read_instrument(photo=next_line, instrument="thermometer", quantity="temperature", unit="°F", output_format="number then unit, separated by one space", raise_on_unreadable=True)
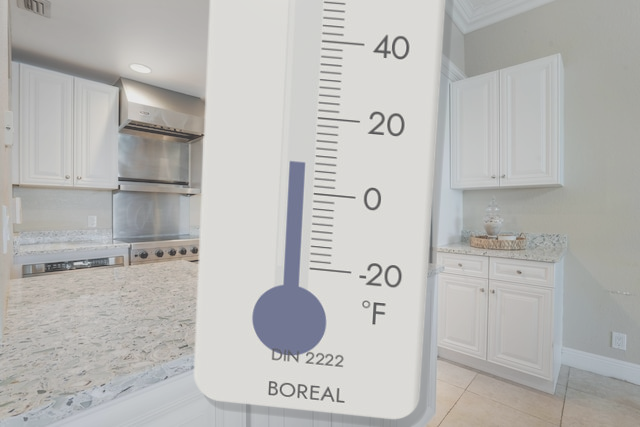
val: 8 °F
